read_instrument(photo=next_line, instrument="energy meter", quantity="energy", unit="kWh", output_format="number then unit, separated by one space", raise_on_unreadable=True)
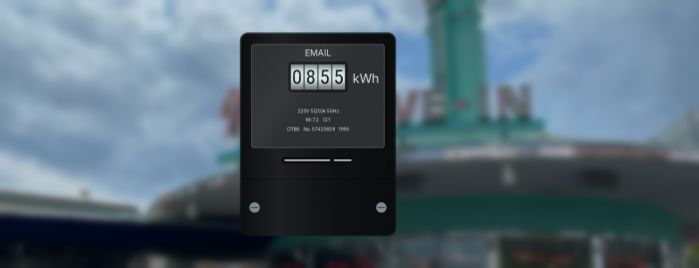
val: 855 kWh
